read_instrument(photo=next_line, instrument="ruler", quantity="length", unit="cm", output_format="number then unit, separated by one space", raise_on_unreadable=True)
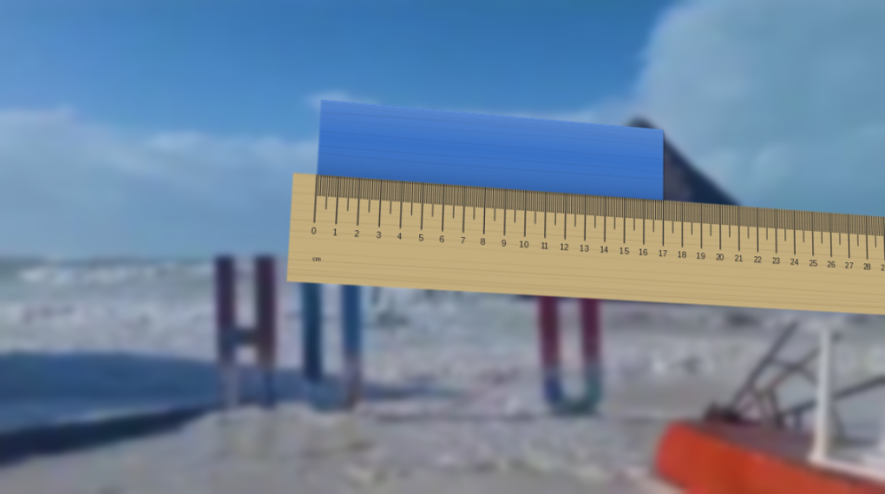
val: 17 cm
